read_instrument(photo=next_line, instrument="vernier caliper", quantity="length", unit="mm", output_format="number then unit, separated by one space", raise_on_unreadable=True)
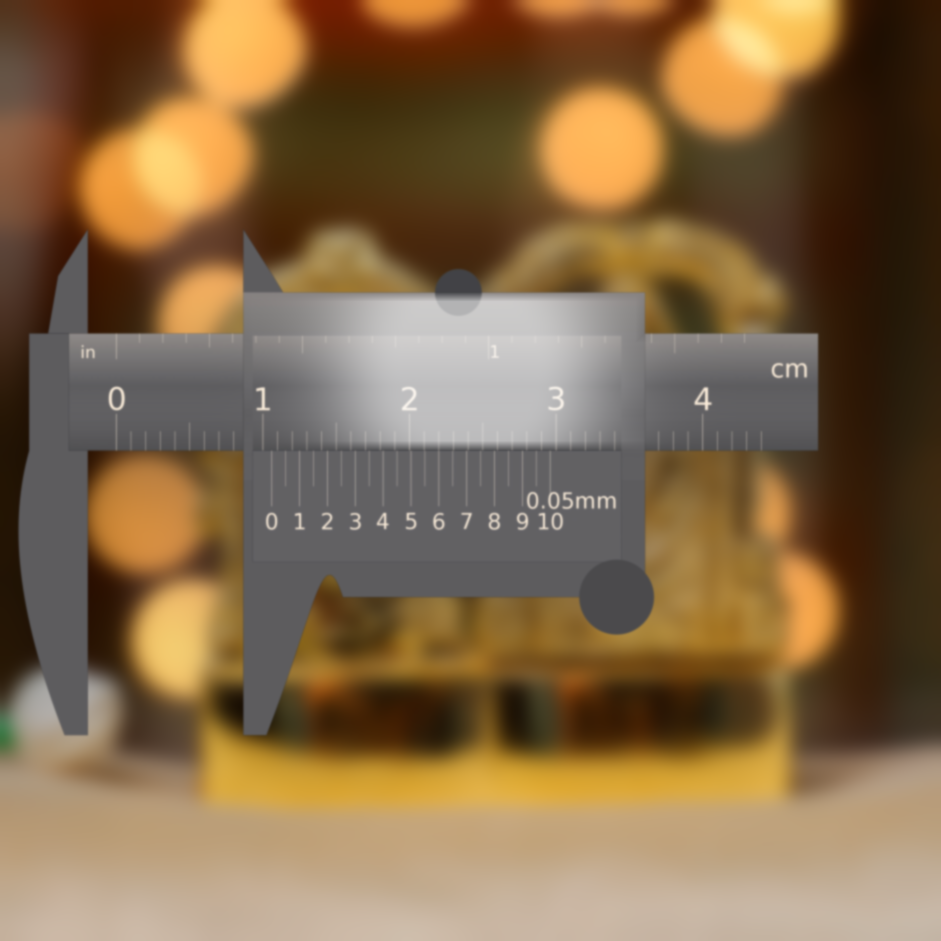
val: 10.6 mm
